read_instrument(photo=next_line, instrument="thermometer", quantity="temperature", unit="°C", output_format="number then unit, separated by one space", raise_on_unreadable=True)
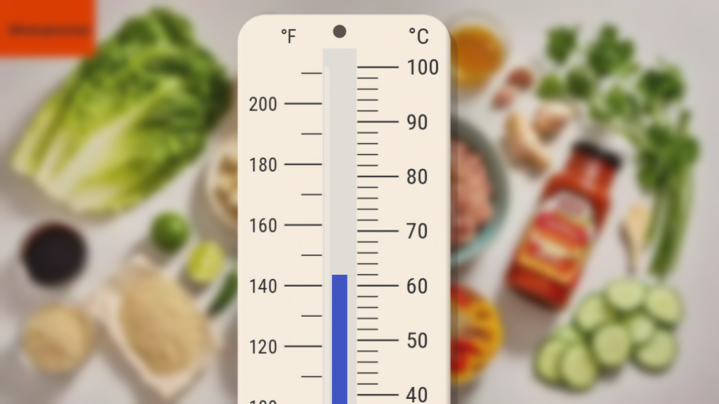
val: 62 °C
